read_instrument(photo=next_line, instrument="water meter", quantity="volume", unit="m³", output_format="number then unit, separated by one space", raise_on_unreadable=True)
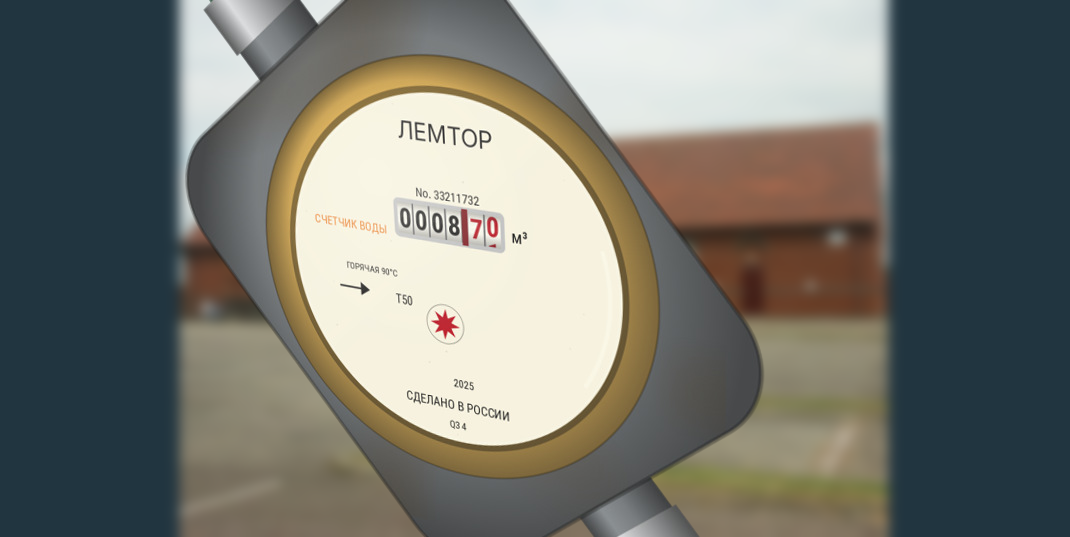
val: 8.70 m³
